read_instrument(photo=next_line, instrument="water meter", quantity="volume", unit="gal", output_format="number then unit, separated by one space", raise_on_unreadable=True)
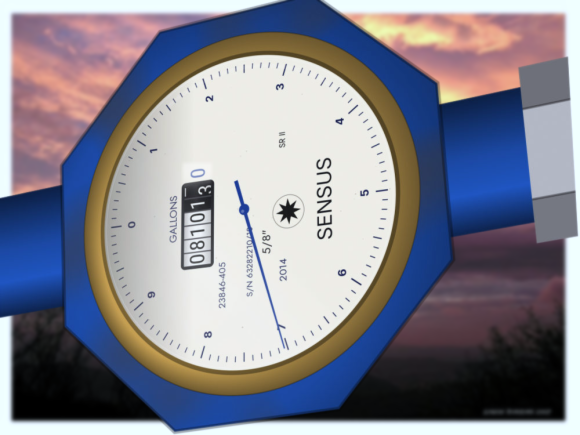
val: 810127.0 gal
